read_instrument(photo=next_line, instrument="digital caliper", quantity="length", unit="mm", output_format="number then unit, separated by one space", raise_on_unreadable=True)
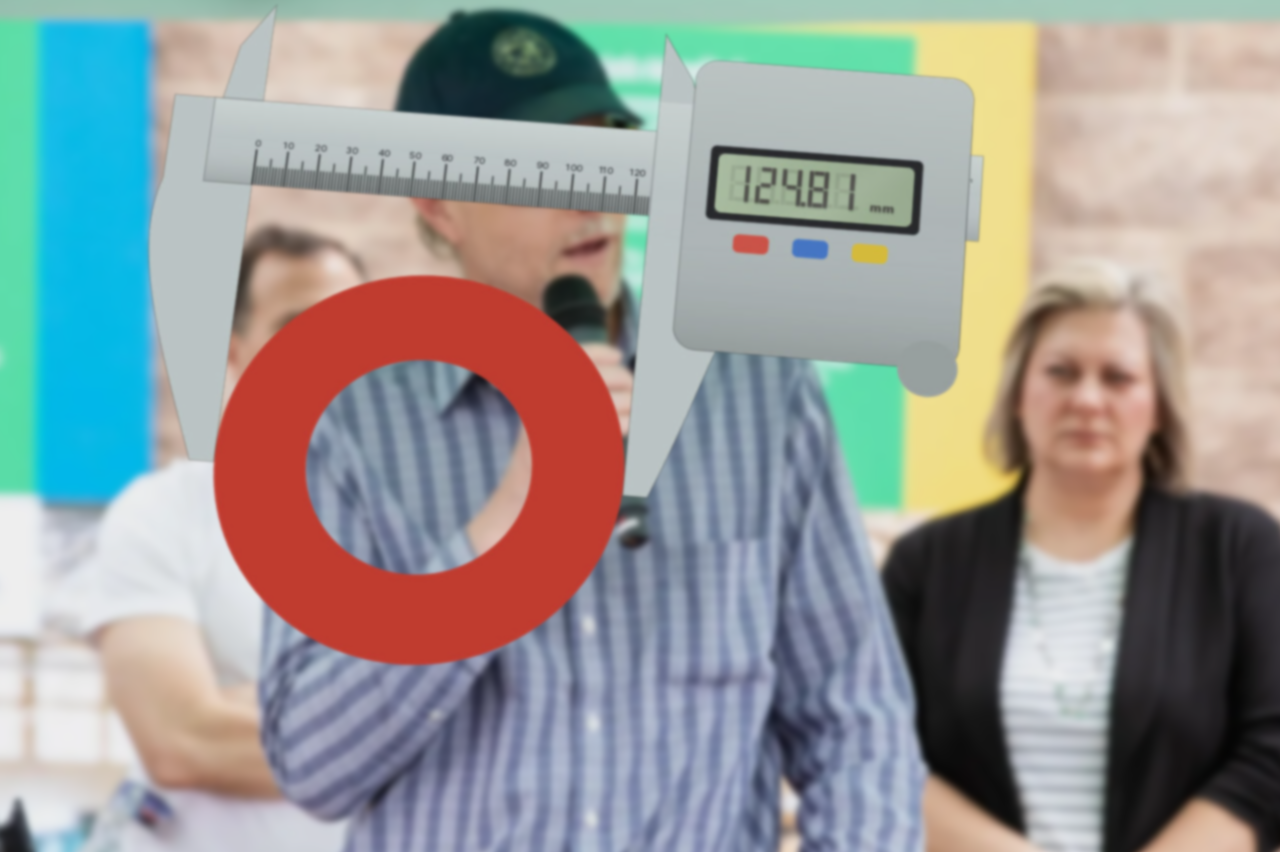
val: 124.81 mm
